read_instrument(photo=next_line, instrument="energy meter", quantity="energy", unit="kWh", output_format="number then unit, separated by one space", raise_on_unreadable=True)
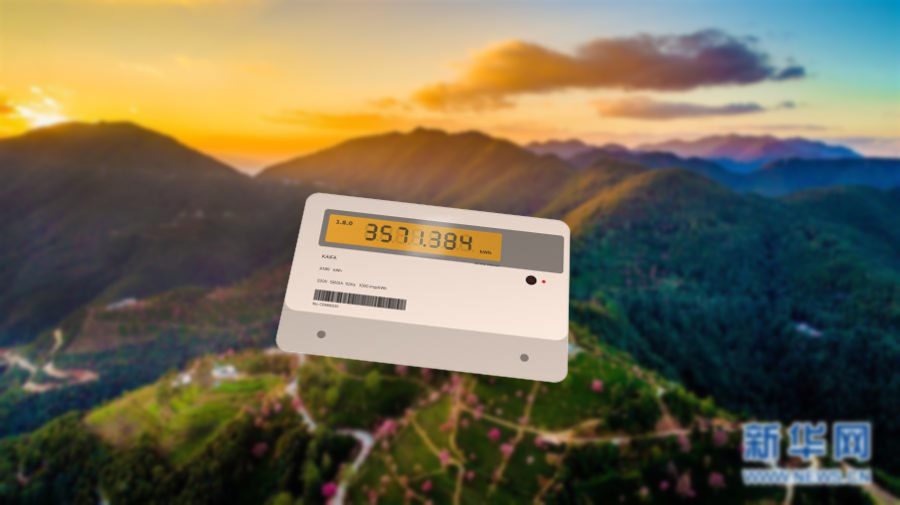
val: 3571.384 kWh
